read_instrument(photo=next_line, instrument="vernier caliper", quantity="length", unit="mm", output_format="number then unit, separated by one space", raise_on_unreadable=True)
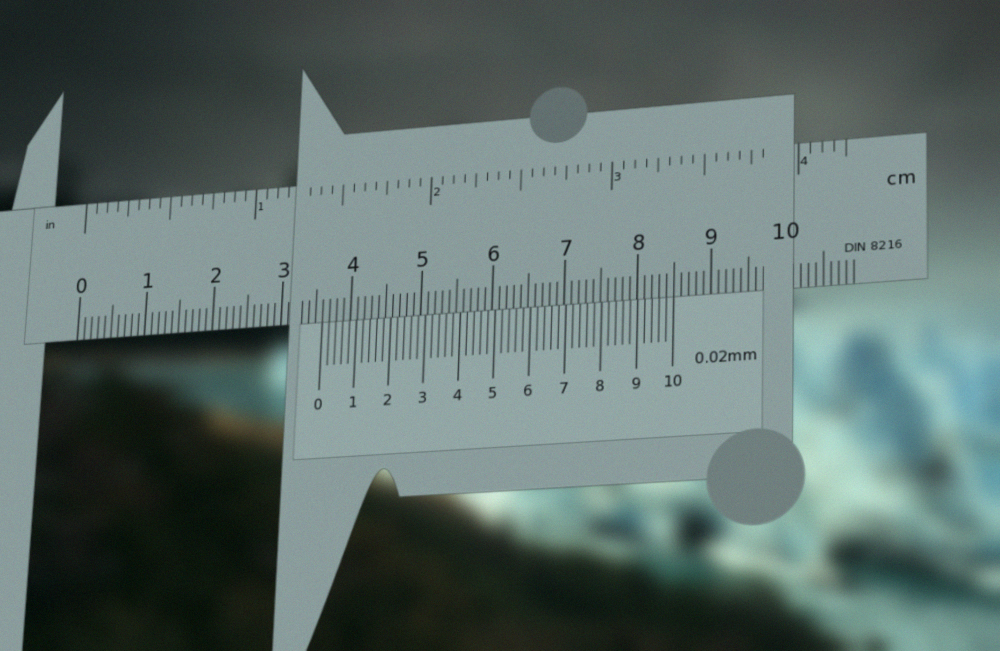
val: 36.0 mm
